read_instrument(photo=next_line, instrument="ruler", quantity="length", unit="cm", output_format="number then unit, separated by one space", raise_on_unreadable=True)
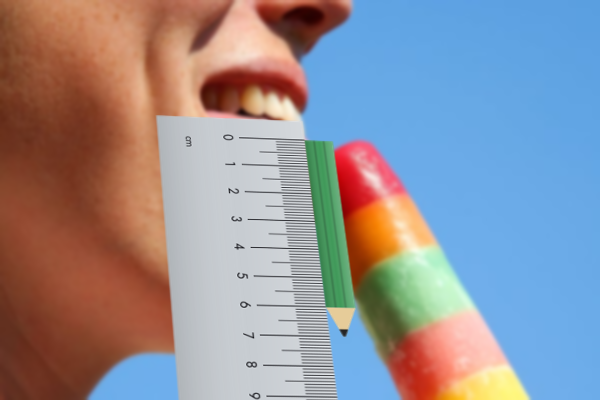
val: 7 cm
